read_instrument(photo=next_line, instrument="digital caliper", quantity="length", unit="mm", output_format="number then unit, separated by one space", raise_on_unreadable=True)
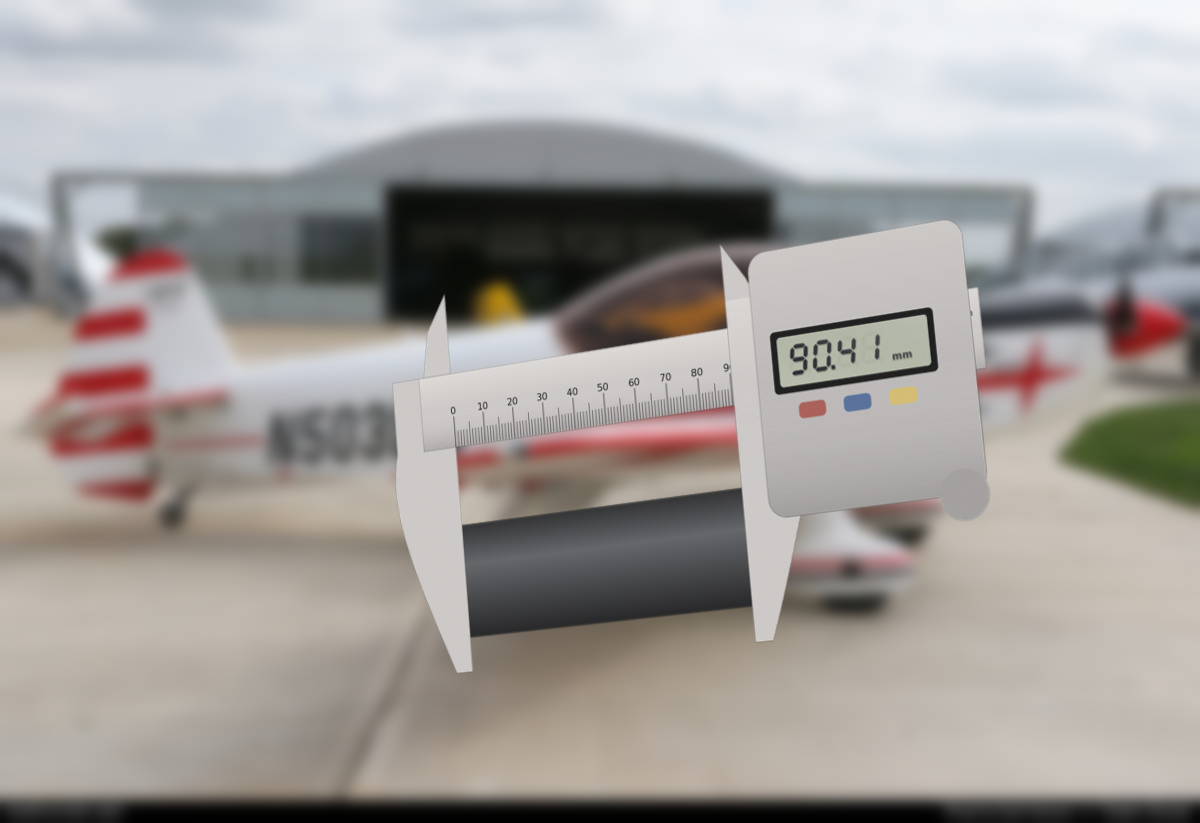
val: 90.41 mm
